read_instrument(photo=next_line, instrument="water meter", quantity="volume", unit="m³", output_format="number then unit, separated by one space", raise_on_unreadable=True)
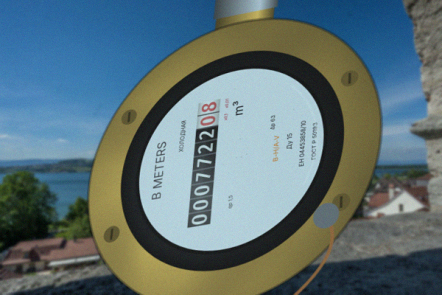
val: 7722.08 m³
